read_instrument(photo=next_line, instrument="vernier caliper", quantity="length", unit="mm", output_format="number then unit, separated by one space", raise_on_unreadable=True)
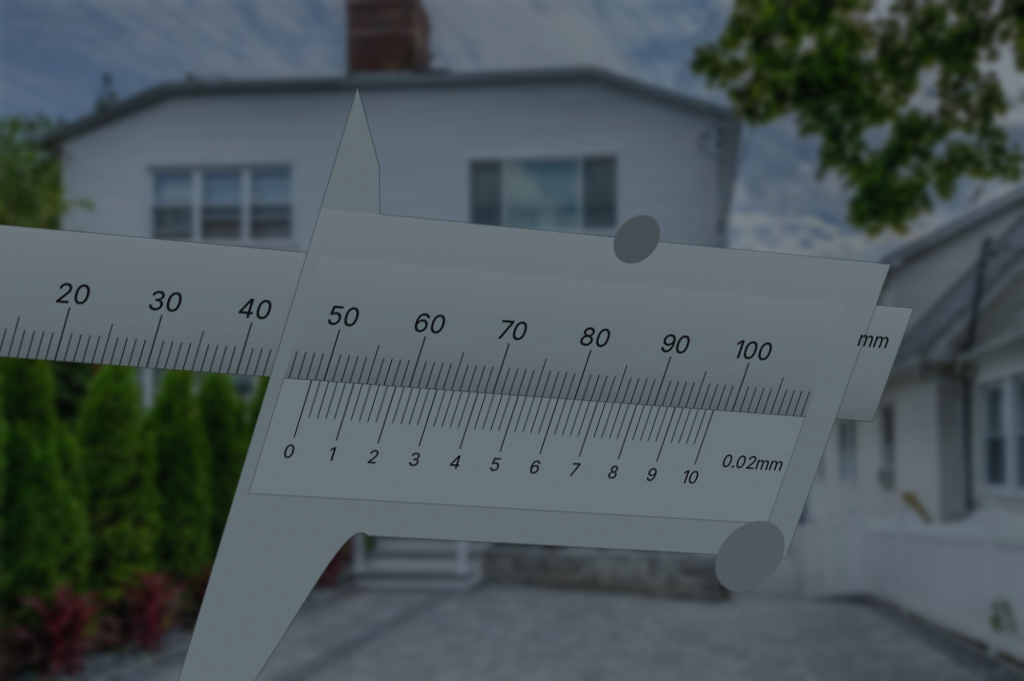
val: 48.6 mm
